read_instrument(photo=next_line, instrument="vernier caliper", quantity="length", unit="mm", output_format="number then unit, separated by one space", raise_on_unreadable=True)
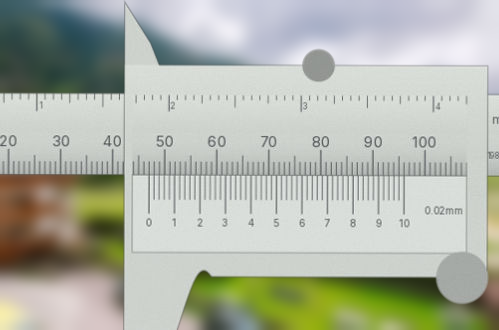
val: 47.0 mm
